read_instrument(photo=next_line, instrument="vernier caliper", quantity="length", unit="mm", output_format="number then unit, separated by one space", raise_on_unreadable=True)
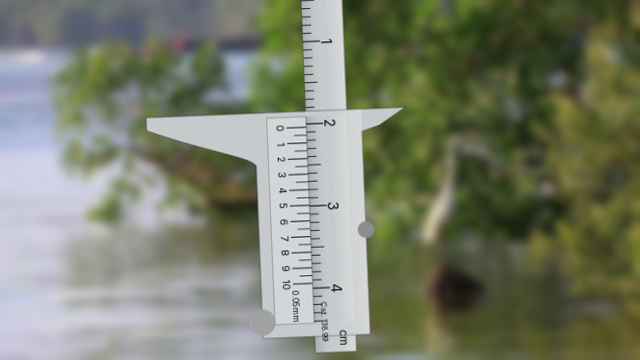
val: 20.4 mm
